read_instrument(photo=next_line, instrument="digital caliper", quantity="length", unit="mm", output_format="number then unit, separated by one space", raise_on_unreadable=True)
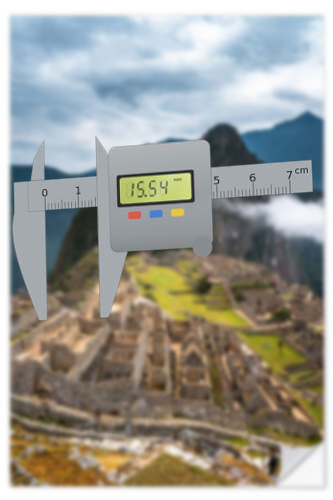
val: 15.54 mm
